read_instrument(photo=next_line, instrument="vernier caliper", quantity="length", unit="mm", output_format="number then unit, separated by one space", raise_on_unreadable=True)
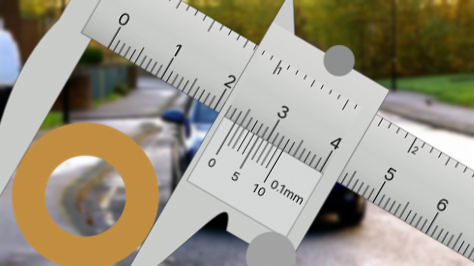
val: 24.0 mm
